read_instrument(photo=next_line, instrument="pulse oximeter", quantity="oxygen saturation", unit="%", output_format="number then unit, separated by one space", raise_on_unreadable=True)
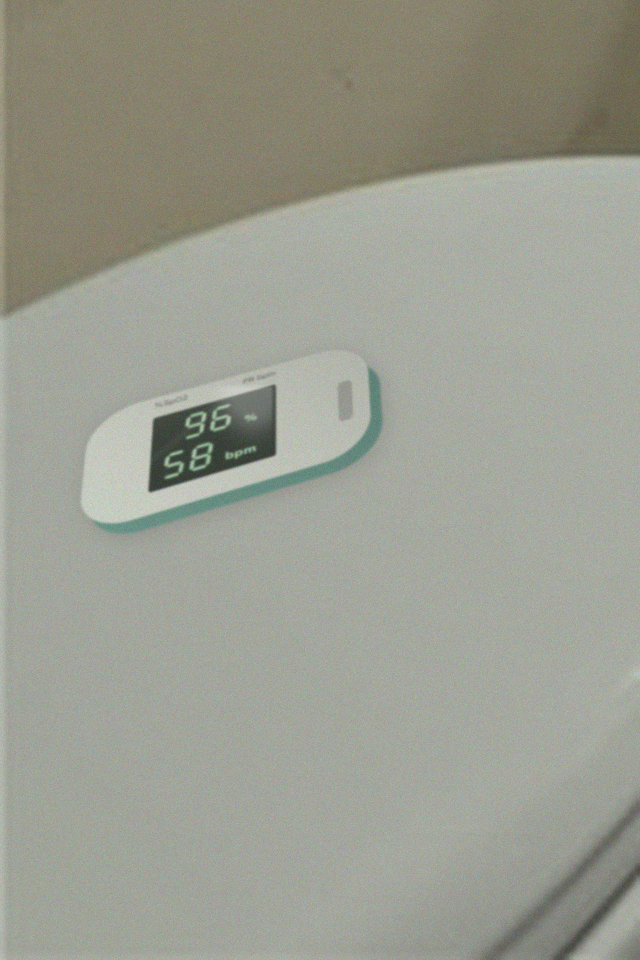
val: 96 %
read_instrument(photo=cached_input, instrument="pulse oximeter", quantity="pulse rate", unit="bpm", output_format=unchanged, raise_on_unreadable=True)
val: 58 bpm
